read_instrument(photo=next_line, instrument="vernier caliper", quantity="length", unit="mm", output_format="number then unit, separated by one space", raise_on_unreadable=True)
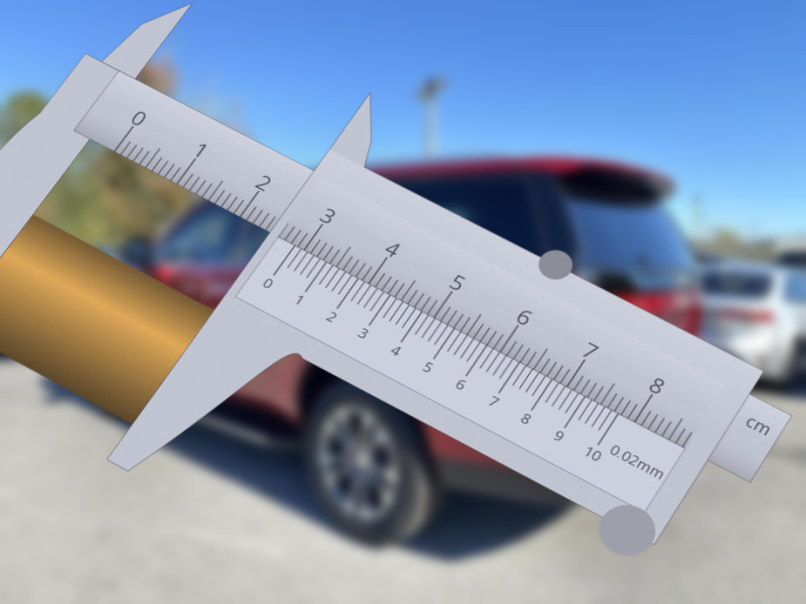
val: 28.6 mm
